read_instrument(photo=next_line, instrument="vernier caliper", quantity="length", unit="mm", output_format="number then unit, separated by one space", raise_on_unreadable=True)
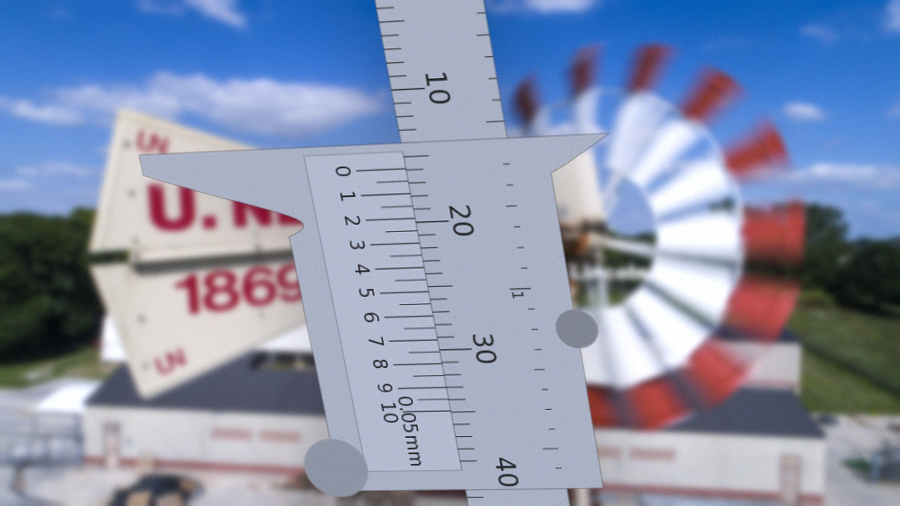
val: 15.9 mm
